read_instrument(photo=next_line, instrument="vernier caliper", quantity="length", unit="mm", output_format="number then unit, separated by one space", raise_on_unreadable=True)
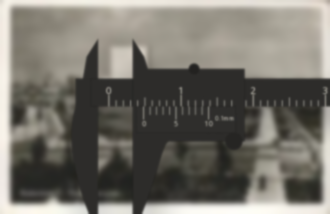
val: 4.8 mm
